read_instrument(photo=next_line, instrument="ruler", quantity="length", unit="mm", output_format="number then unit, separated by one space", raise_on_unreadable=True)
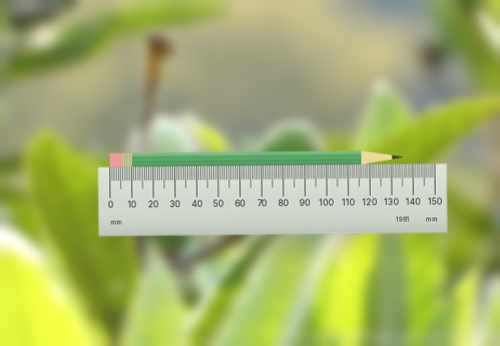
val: 135 mm
